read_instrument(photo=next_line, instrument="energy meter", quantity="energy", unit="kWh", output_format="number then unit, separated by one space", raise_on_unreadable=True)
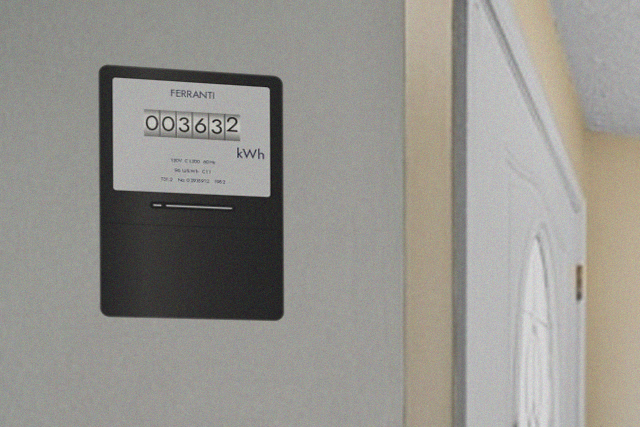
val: 3632 kWh
